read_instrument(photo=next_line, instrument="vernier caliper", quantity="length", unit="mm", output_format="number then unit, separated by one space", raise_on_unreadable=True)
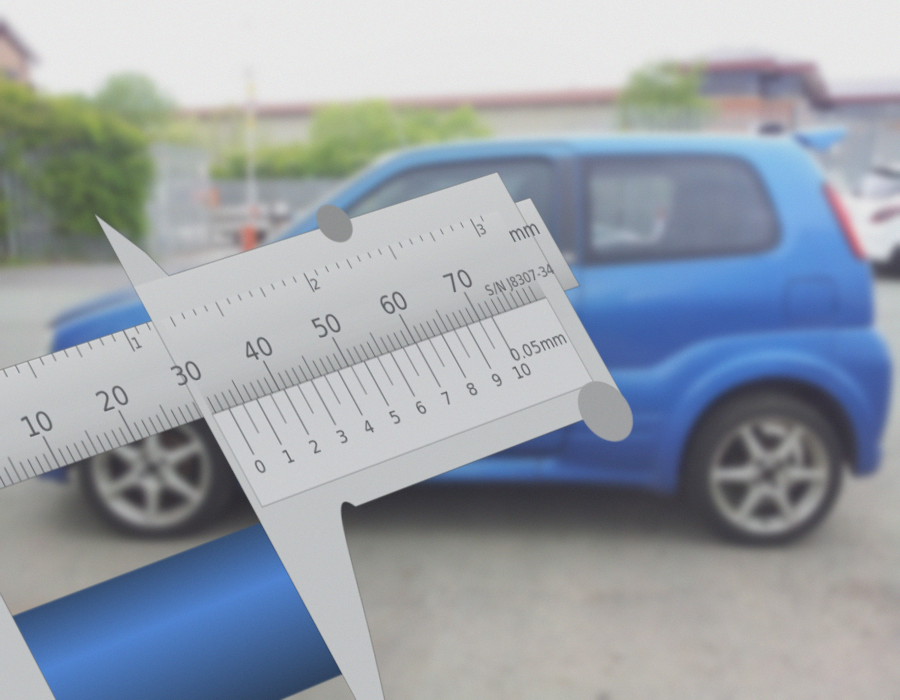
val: 32.8 mm
